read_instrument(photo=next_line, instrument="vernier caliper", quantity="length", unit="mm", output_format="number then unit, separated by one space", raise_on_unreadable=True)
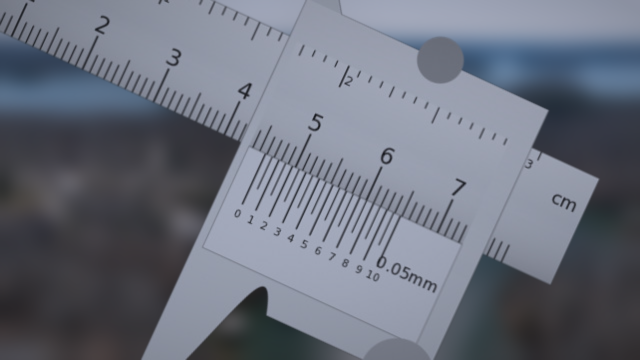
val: 45.8 mm
